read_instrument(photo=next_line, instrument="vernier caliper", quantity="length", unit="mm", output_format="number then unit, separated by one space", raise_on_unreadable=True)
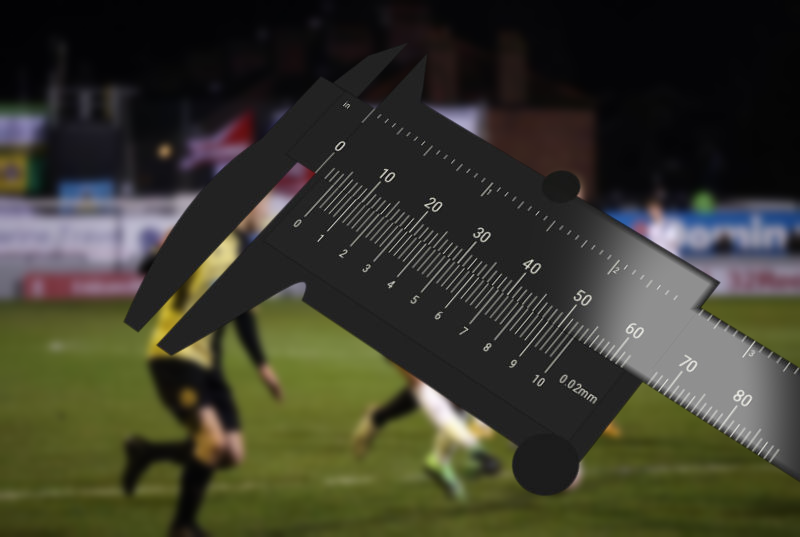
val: 4.0 mm
